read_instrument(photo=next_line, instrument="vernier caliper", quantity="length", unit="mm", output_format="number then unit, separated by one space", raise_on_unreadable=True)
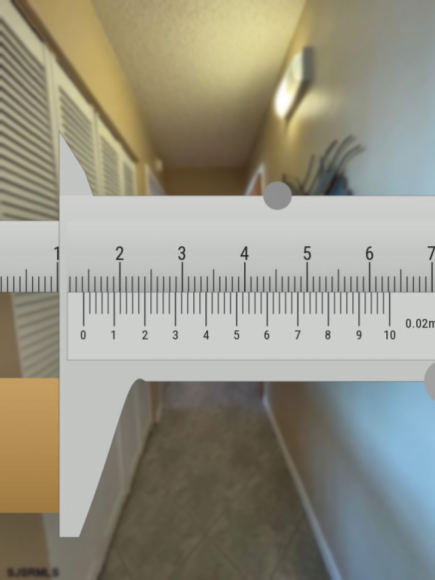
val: 14.2 mm
